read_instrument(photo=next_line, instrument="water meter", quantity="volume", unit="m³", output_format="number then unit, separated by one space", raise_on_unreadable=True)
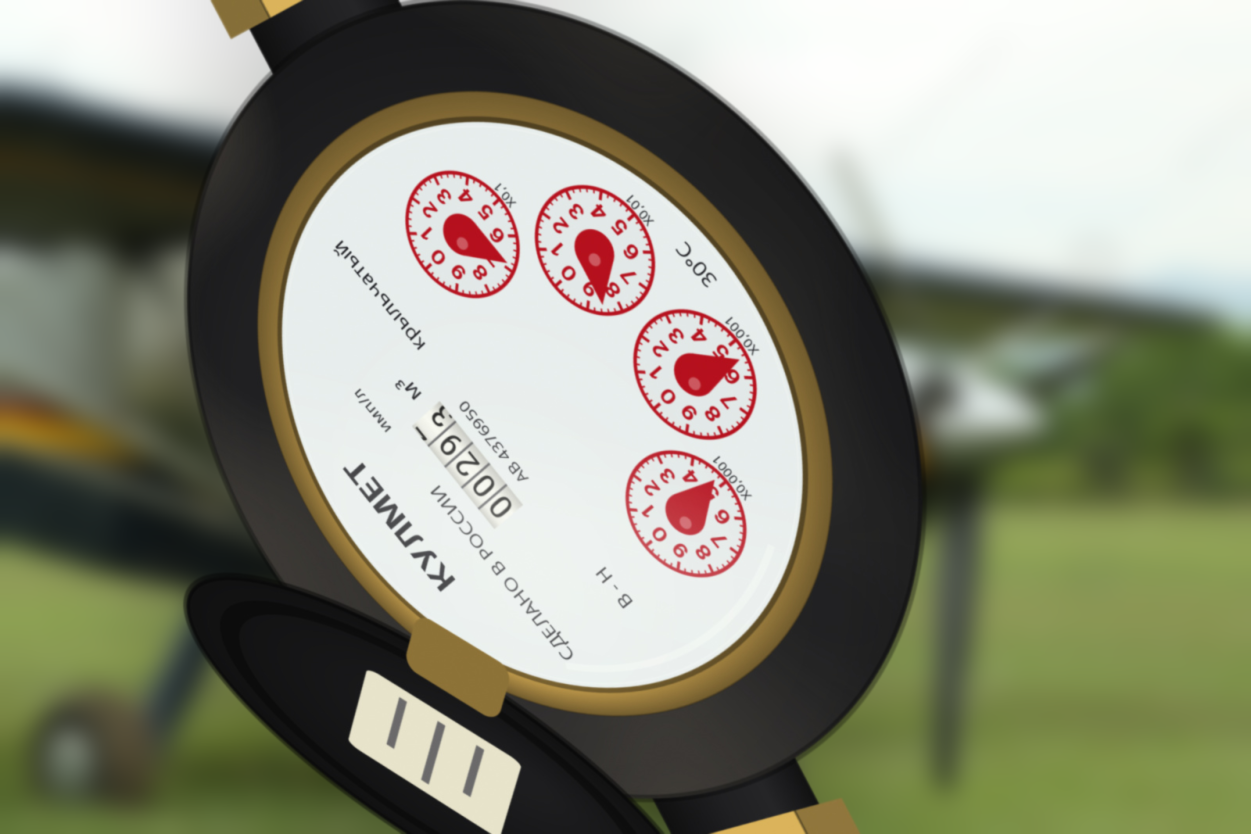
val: 292.6854 m³
